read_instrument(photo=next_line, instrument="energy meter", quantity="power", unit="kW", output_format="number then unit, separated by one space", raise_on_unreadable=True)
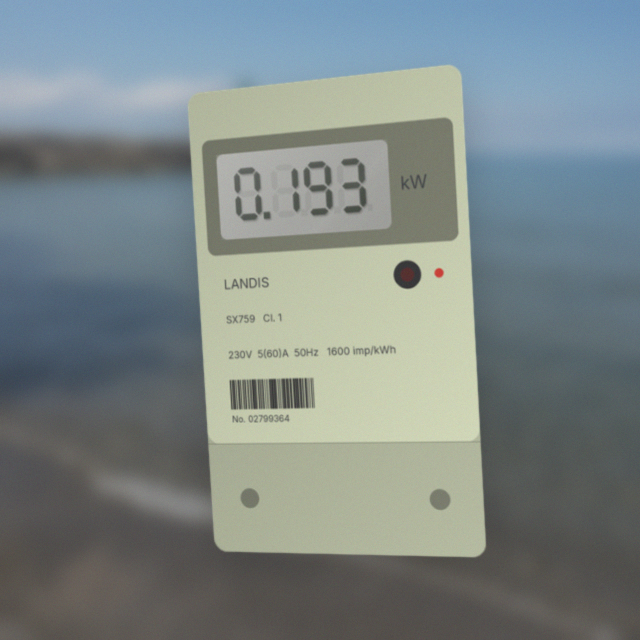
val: 0.193 kW
